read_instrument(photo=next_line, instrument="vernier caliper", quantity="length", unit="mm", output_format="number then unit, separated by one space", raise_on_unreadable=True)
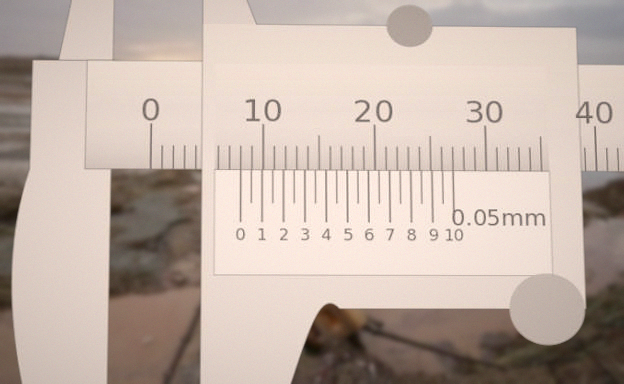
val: 8.0 mm
